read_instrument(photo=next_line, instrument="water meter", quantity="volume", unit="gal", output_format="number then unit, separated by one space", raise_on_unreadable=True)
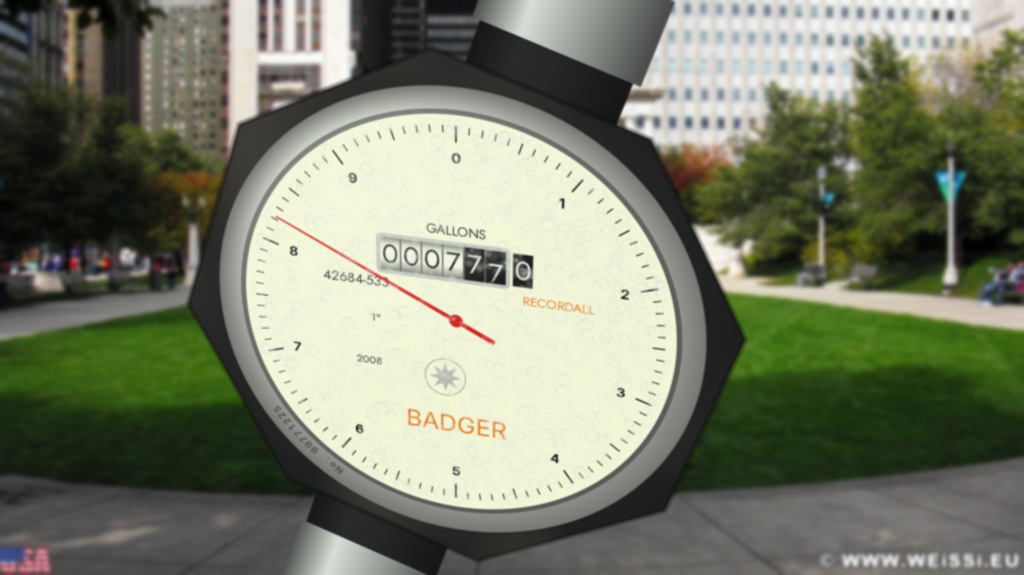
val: 7768.2 gal
